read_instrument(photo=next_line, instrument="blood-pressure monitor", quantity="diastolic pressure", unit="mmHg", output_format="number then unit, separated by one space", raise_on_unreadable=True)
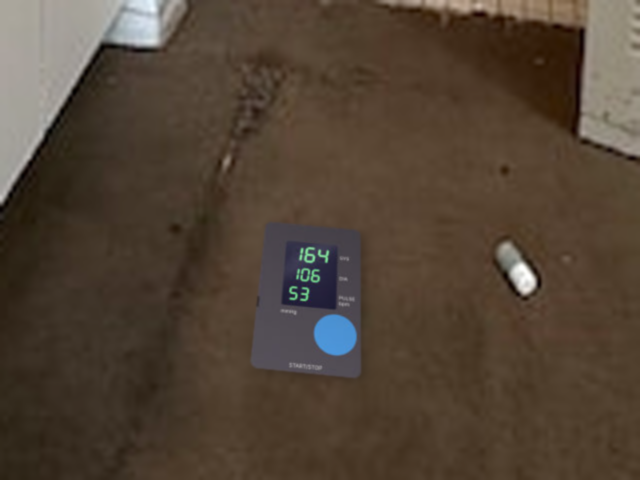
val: 106 mmHg
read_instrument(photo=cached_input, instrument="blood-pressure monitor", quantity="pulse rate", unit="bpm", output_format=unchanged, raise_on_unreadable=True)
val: 53 bpm
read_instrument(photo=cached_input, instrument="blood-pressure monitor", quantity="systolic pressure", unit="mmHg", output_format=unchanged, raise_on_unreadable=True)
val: 164 mmHg
